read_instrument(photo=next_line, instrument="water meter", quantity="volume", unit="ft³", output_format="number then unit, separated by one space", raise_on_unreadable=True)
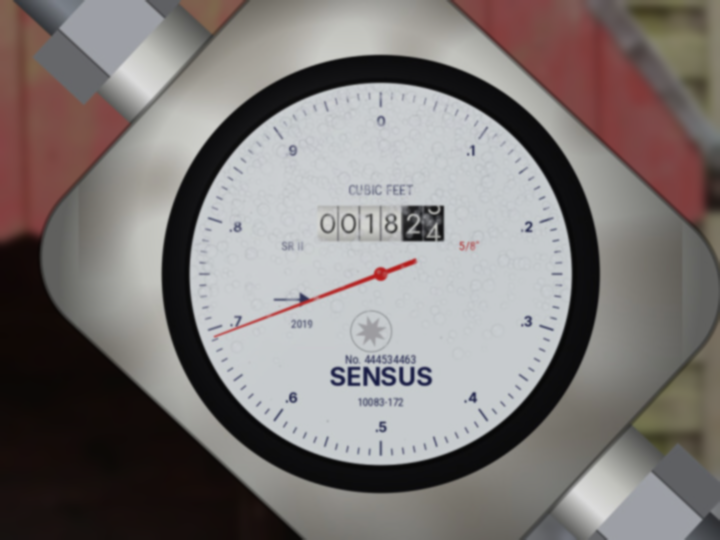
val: 1823.69 ft³
